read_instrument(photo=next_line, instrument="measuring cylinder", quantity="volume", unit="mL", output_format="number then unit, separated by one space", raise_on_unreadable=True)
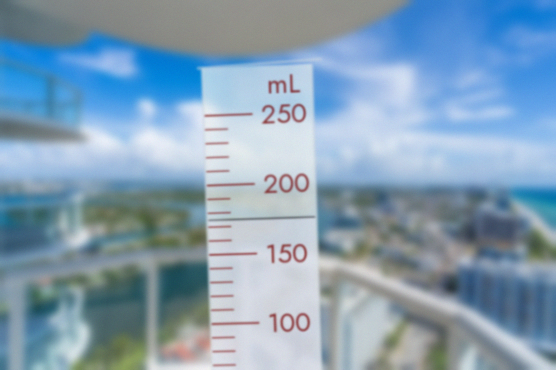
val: 175 mL
